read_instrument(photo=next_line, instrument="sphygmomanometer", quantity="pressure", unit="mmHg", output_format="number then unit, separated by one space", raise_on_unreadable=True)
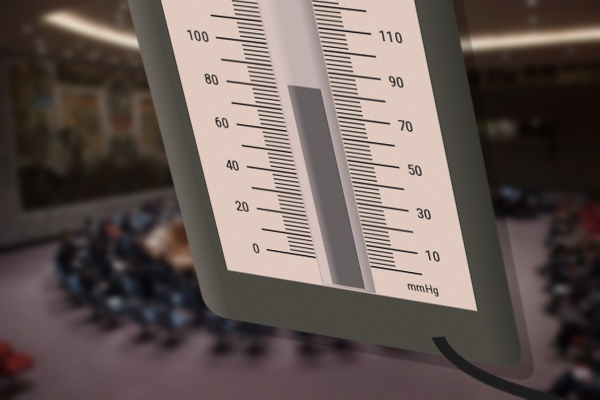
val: 82 mmHg
